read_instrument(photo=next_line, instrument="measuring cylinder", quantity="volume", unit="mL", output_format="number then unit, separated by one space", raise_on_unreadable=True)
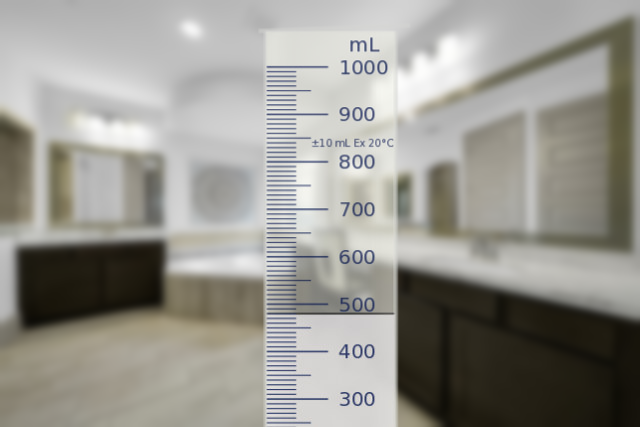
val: 480 mL
